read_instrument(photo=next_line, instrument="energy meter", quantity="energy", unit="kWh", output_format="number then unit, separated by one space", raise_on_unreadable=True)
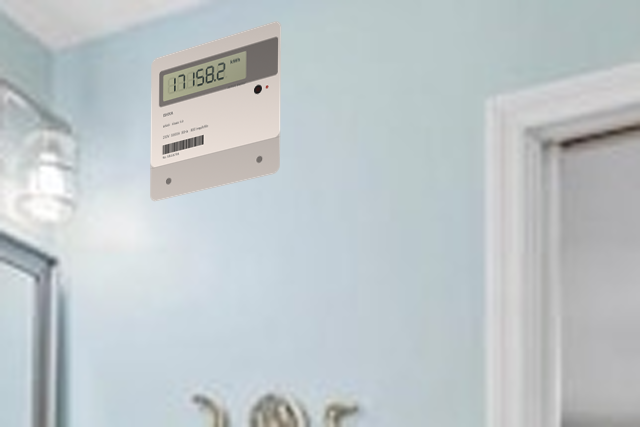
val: 17158.2 kWh
